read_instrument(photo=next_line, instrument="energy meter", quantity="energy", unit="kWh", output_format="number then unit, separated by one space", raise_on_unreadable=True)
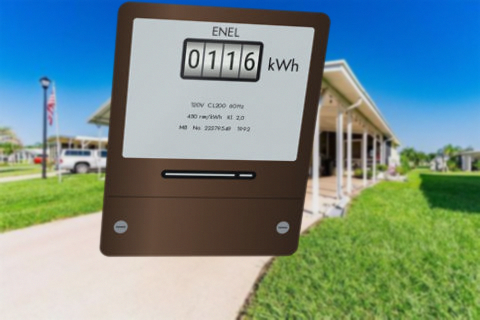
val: 116 kWh
